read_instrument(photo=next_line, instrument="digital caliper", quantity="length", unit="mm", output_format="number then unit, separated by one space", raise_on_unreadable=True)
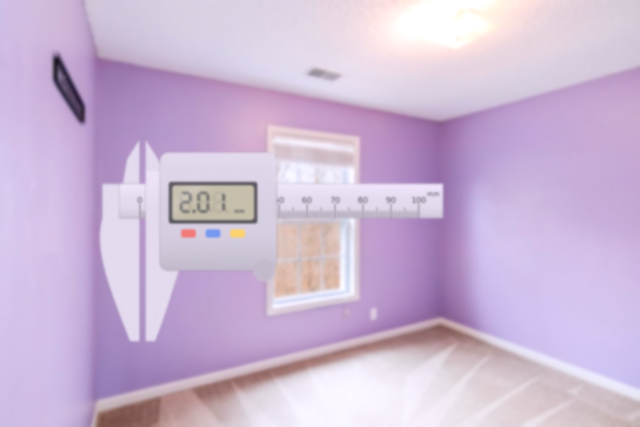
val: 2.01 mm
